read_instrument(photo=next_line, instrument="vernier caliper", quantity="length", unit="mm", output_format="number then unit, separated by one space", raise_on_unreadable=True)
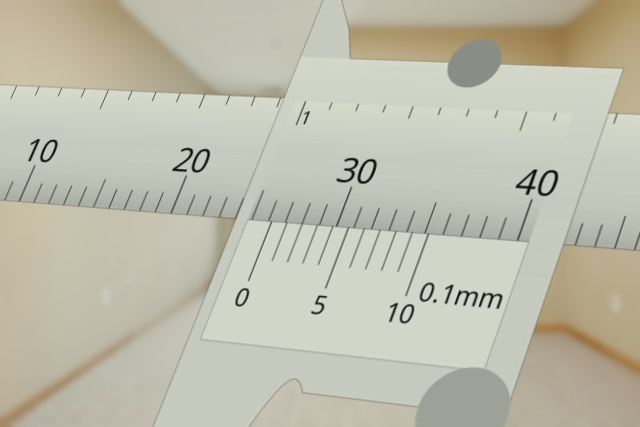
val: 26.2 mm
